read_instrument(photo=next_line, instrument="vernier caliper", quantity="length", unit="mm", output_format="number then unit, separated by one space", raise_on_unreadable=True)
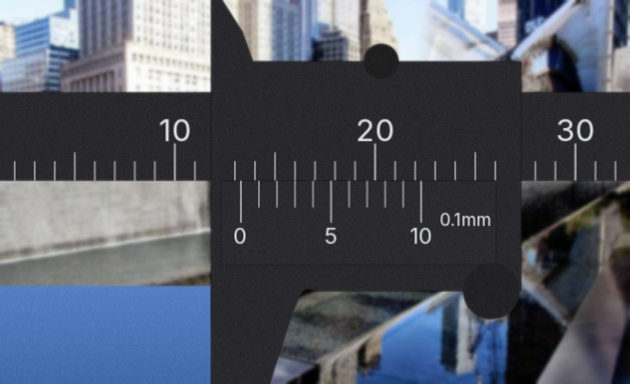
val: 13.3 mm
